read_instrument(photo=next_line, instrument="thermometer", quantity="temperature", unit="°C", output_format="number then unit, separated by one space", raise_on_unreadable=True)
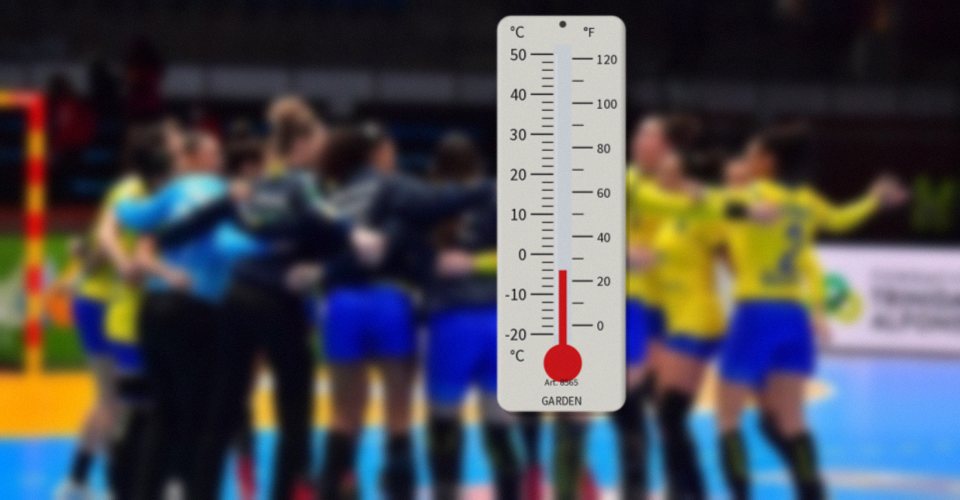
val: -4 °C
